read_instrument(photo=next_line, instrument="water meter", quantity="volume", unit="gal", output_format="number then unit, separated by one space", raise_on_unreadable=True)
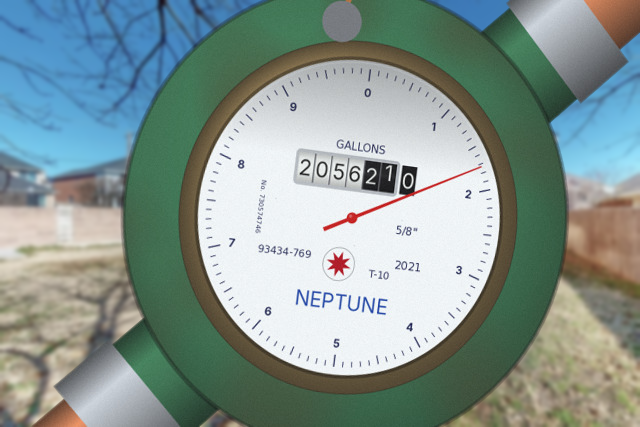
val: 2056211.7 gal
